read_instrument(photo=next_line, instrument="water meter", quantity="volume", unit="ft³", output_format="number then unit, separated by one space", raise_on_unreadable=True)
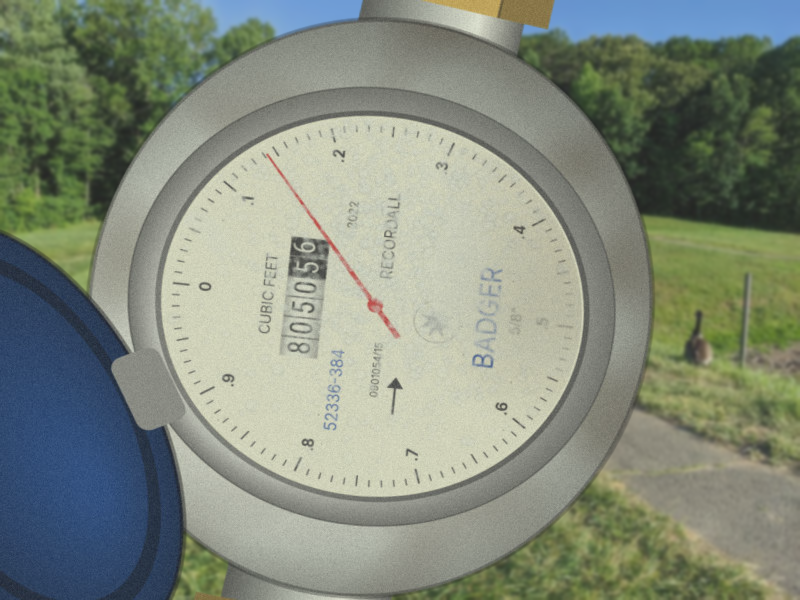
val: 805056.14 ft³
